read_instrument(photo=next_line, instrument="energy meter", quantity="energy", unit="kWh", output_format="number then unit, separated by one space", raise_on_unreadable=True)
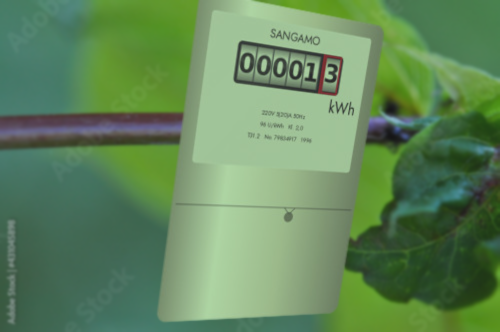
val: 1.3 kWh
